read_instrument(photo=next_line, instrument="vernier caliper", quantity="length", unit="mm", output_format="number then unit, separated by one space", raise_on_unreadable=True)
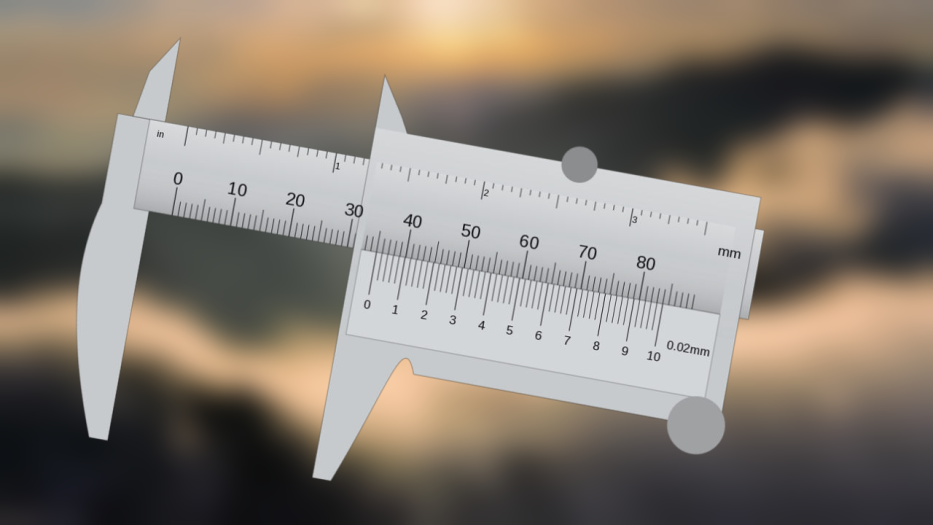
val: 35.0 mm
